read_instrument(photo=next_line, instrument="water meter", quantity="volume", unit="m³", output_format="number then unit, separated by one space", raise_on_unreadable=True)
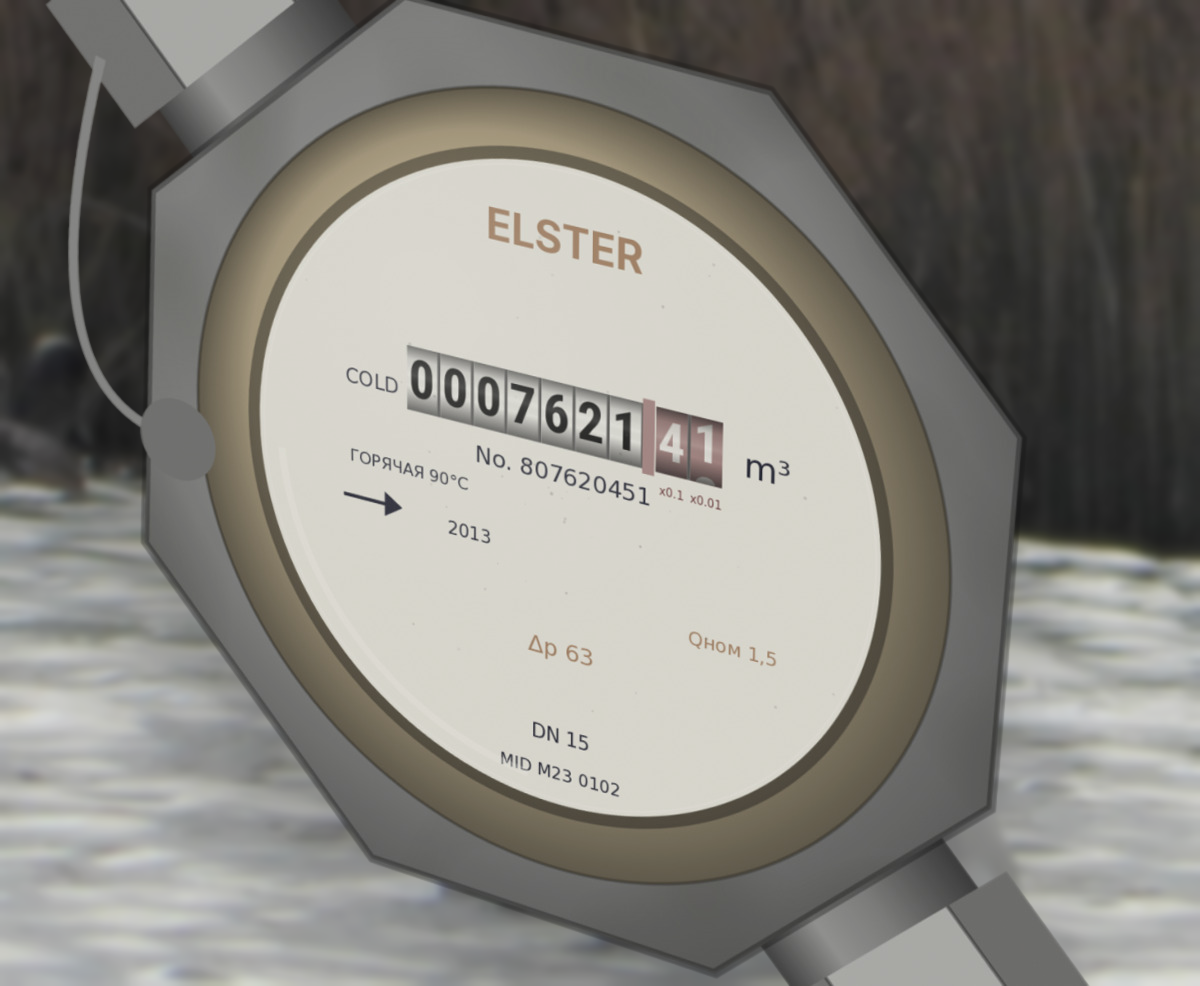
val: 7621.41 m³
